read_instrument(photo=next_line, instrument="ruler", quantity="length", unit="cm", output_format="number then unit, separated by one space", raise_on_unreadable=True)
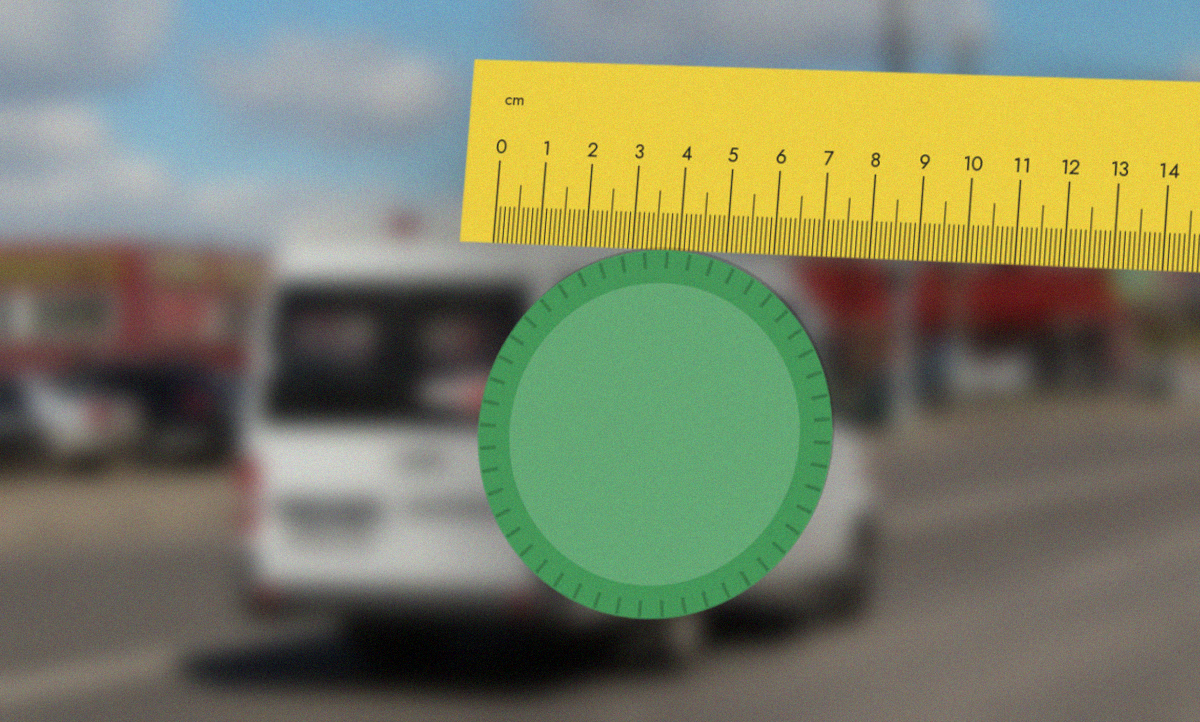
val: 7.5 cm
